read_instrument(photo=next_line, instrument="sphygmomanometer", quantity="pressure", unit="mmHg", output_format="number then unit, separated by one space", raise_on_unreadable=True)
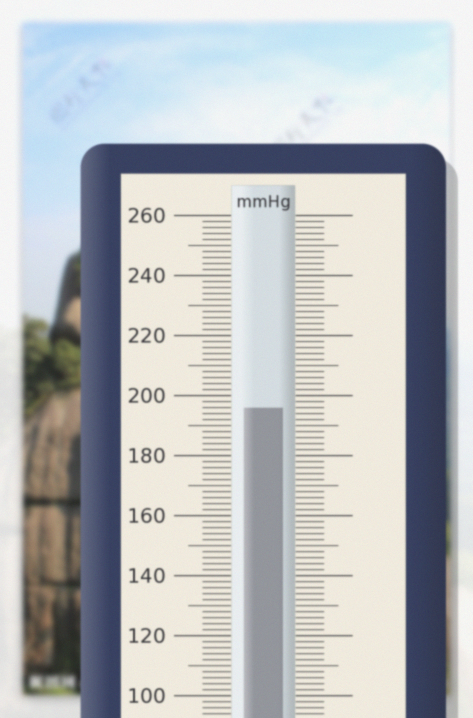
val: 196 mmHg
